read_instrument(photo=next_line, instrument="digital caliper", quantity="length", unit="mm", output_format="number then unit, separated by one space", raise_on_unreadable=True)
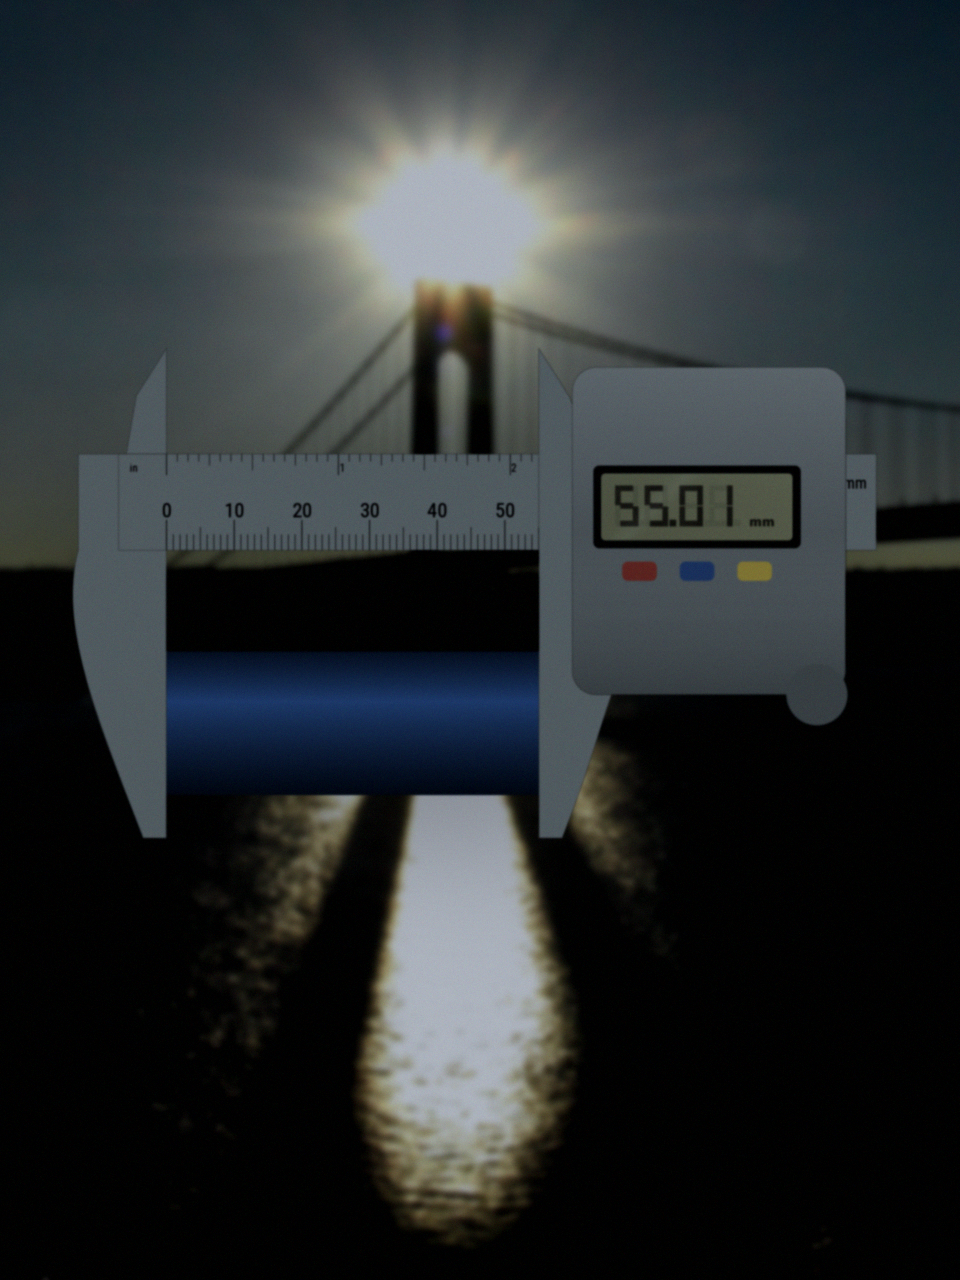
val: 55.01 mm
